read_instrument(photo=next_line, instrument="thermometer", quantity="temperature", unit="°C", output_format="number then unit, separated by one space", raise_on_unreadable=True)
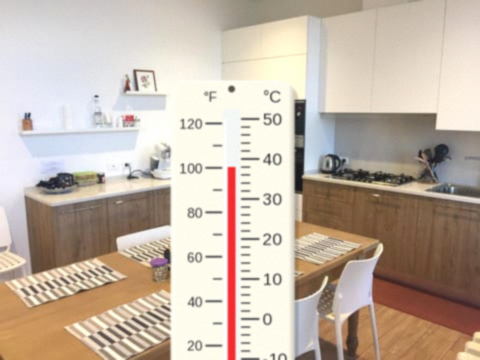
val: 38 °C
